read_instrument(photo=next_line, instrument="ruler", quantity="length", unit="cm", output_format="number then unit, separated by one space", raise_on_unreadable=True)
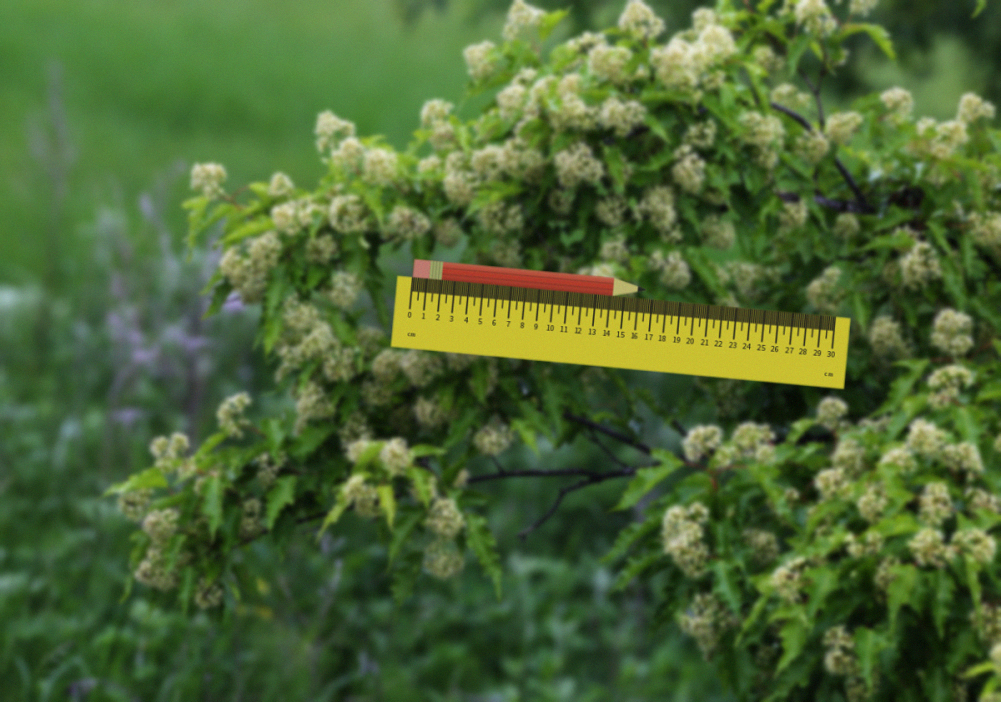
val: 16.5 cm
